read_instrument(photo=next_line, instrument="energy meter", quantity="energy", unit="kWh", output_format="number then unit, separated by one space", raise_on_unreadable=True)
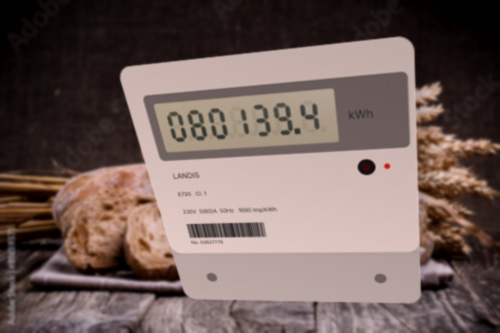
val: 80139.4 kWh
